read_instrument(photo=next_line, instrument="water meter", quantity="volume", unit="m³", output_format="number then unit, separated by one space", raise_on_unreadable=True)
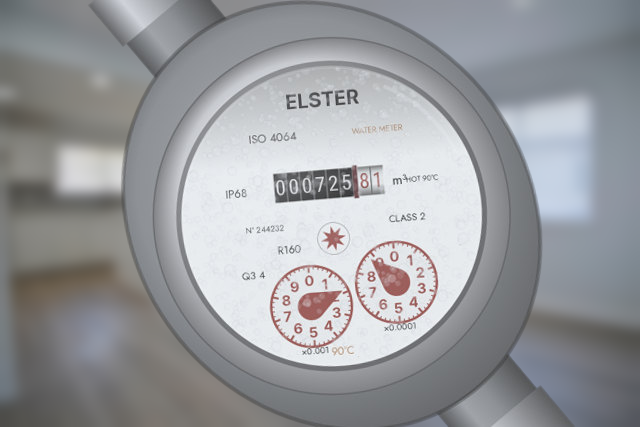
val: 725.8118 m³
